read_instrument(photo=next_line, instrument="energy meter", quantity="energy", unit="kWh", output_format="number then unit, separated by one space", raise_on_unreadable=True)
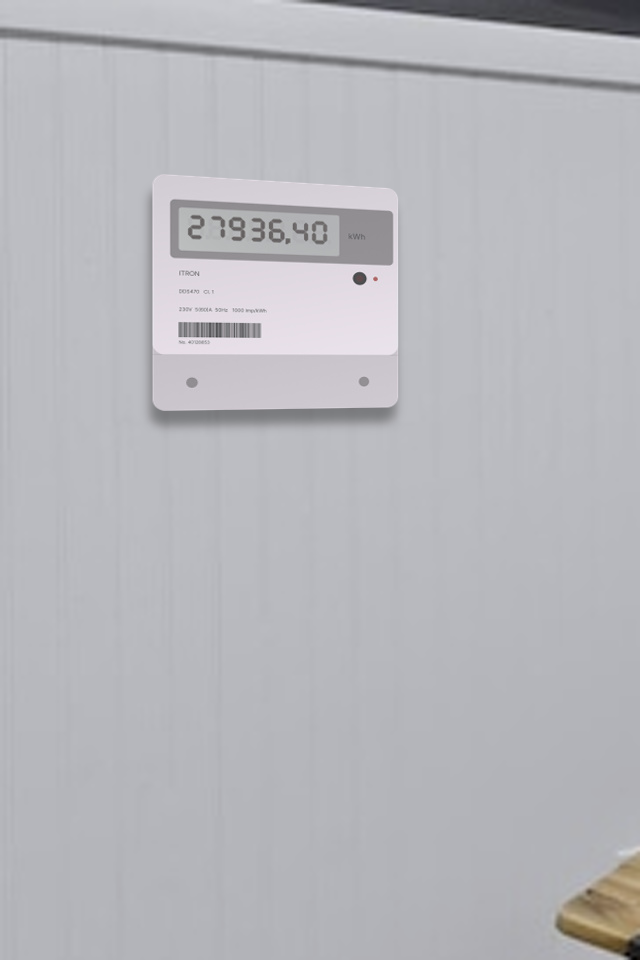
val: 27936.40 kWh
